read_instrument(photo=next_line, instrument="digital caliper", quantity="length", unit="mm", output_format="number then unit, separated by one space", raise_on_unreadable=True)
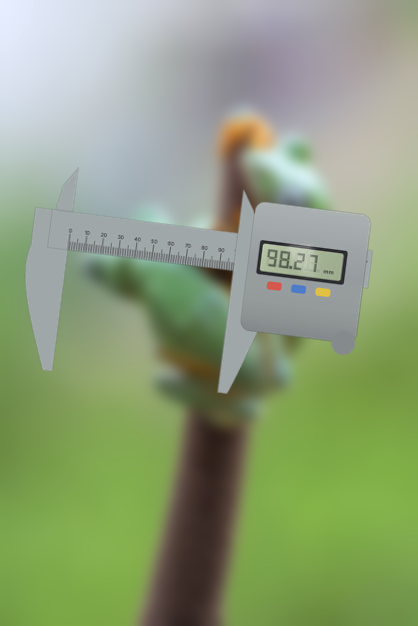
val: 98.27 mm
